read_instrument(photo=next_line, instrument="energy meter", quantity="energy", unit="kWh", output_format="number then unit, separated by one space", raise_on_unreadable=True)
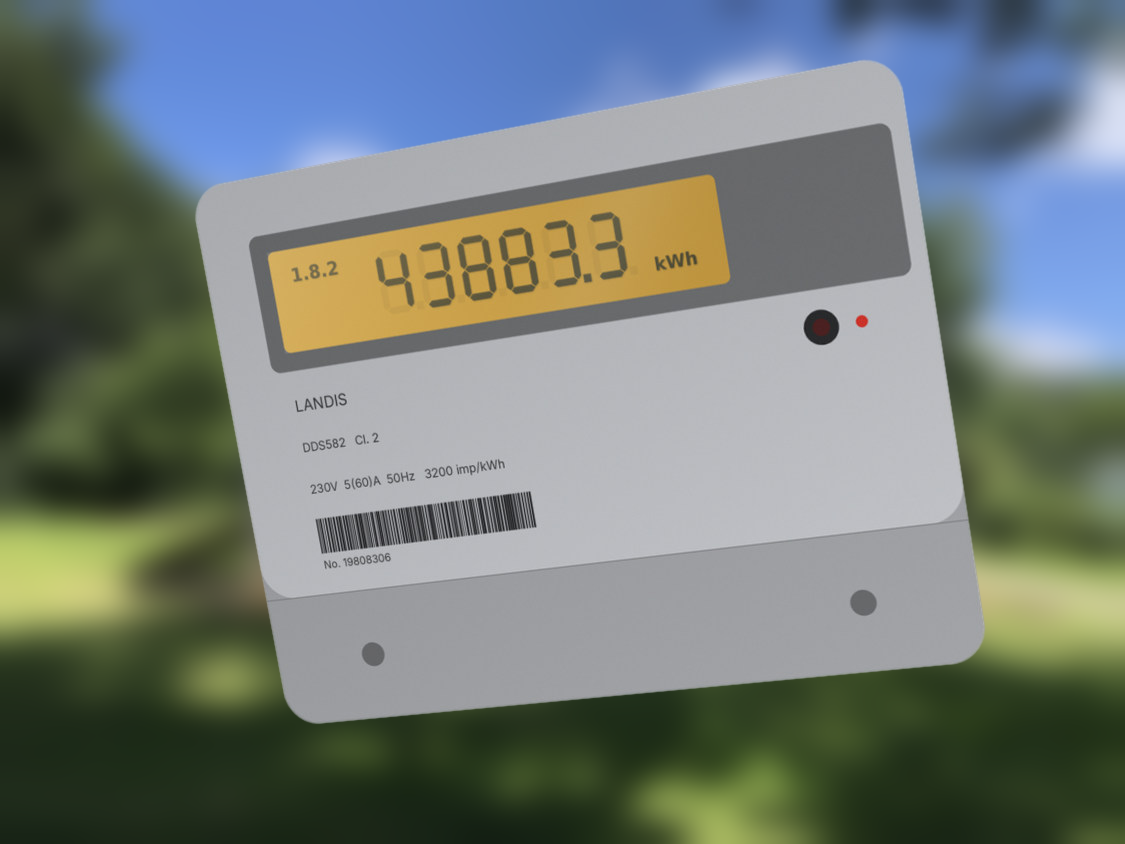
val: 43883.3 kWh
